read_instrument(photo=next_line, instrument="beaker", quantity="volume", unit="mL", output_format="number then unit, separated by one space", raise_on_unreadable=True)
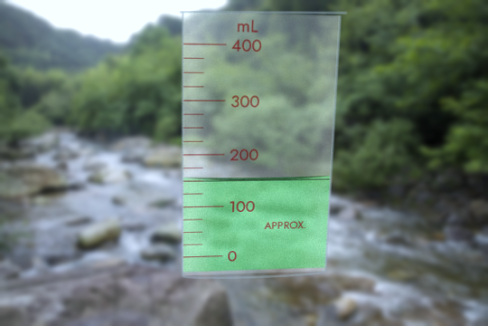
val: 150 mL
